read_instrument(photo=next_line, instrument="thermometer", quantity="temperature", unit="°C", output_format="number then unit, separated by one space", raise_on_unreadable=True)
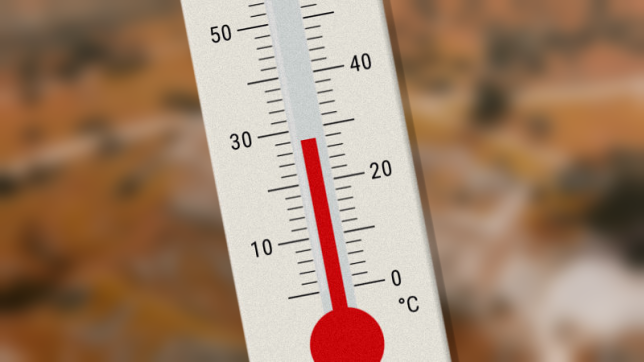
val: 28 °C
